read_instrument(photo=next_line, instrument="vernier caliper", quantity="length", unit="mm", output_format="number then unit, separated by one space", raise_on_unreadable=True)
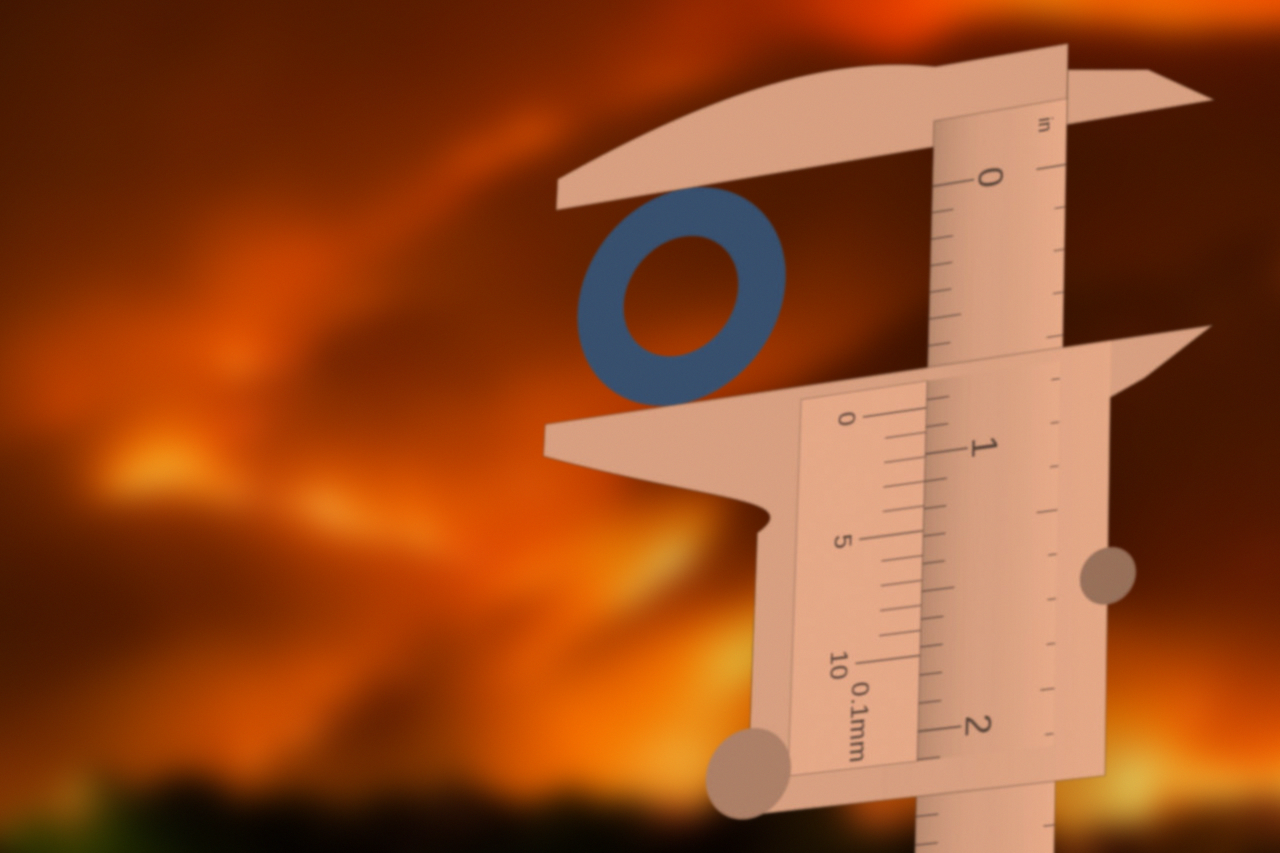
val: 8.3 mm
